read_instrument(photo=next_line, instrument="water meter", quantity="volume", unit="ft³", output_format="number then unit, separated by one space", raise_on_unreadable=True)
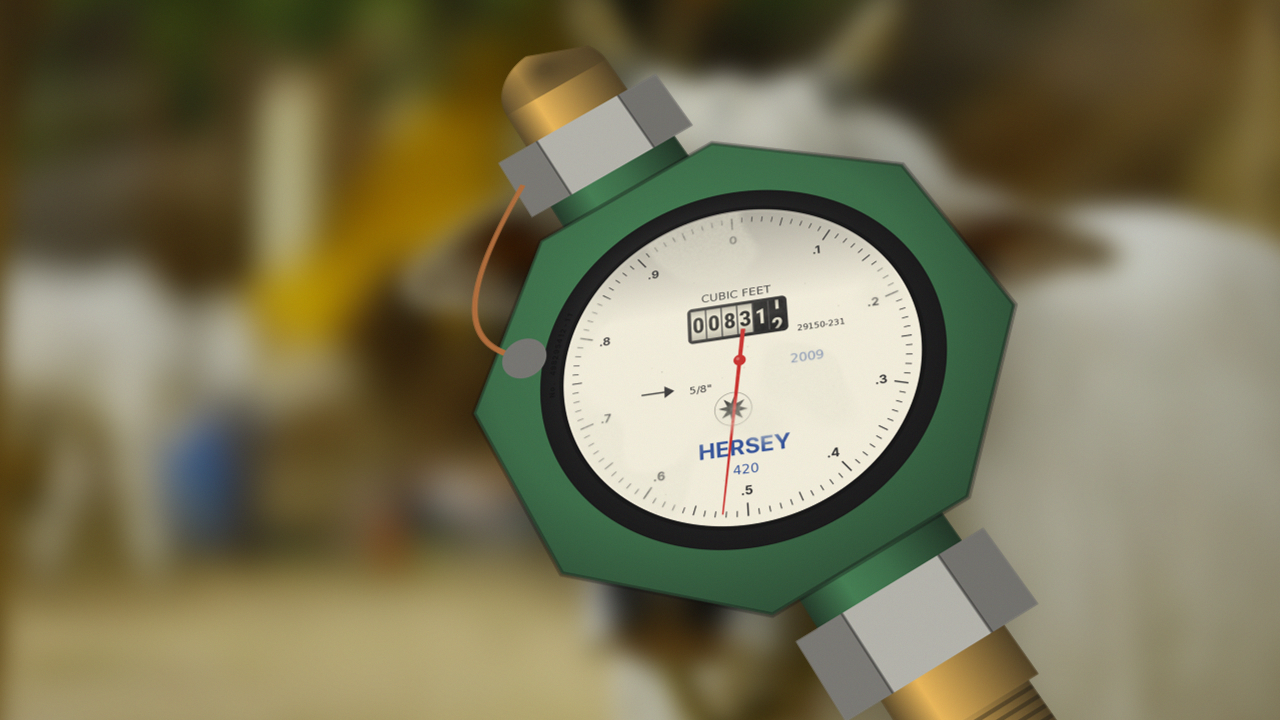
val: 8311.52 ft³
